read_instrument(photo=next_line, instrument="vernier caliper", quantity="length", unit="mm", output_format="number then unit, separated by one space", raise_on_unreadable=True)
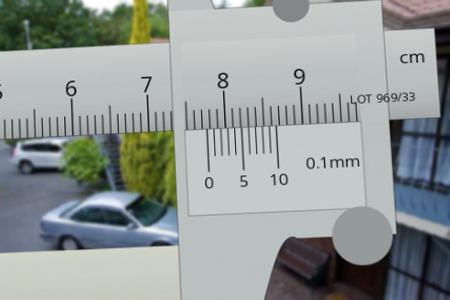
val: 77.6 mm
